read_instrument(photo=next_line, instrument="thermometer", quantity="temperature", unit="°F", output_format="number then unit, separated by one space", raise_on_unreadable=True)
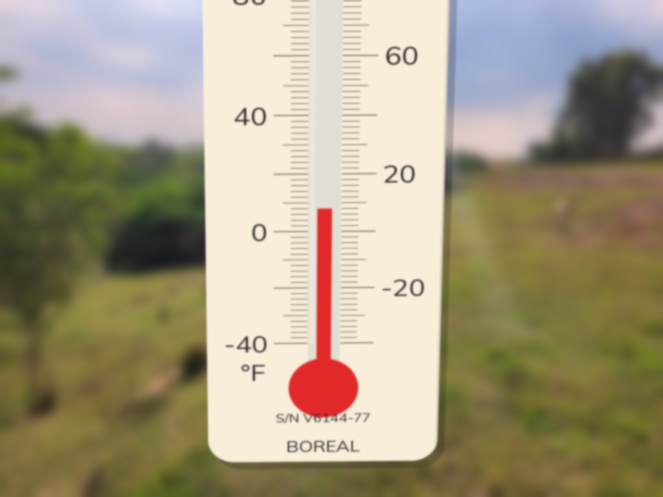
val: 8 °F
